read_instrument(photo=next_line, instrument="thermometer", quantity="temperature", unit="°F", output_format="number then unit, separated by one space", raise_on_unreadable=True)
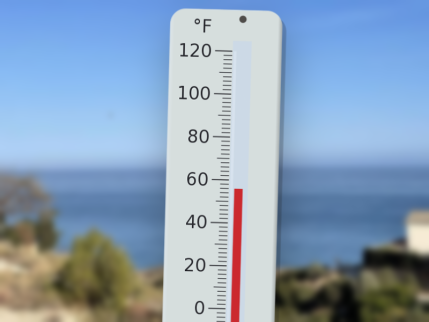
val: 56 °F
